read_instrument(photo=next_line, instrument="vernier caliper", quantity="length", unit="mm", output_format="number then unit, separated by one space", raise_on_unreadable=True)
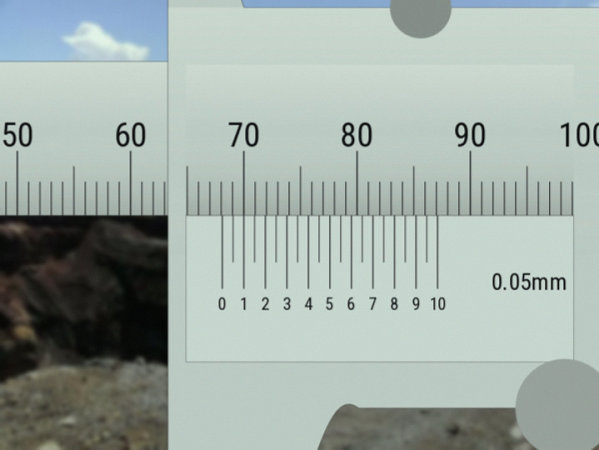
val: 68.1 mm
